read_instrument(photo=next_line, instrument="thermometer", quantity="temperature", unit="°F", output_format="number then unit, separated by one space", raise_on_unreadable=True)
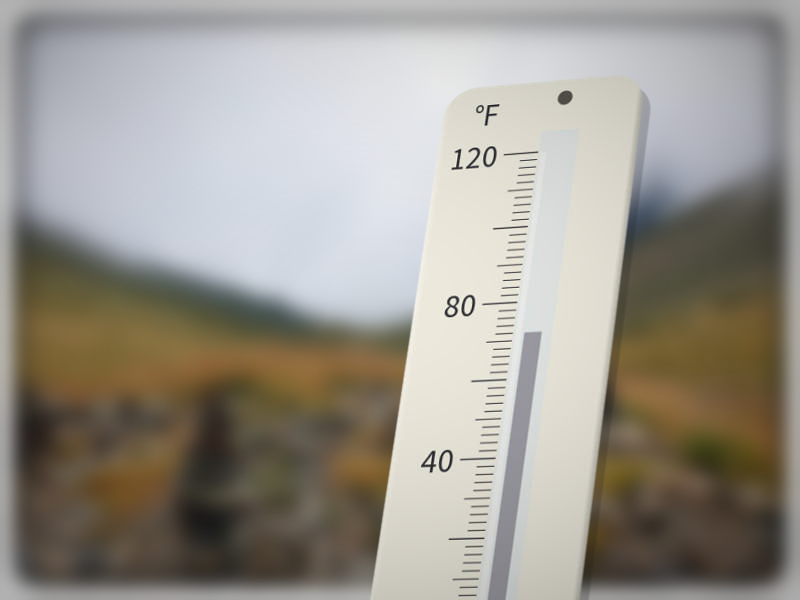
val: 72 °F
